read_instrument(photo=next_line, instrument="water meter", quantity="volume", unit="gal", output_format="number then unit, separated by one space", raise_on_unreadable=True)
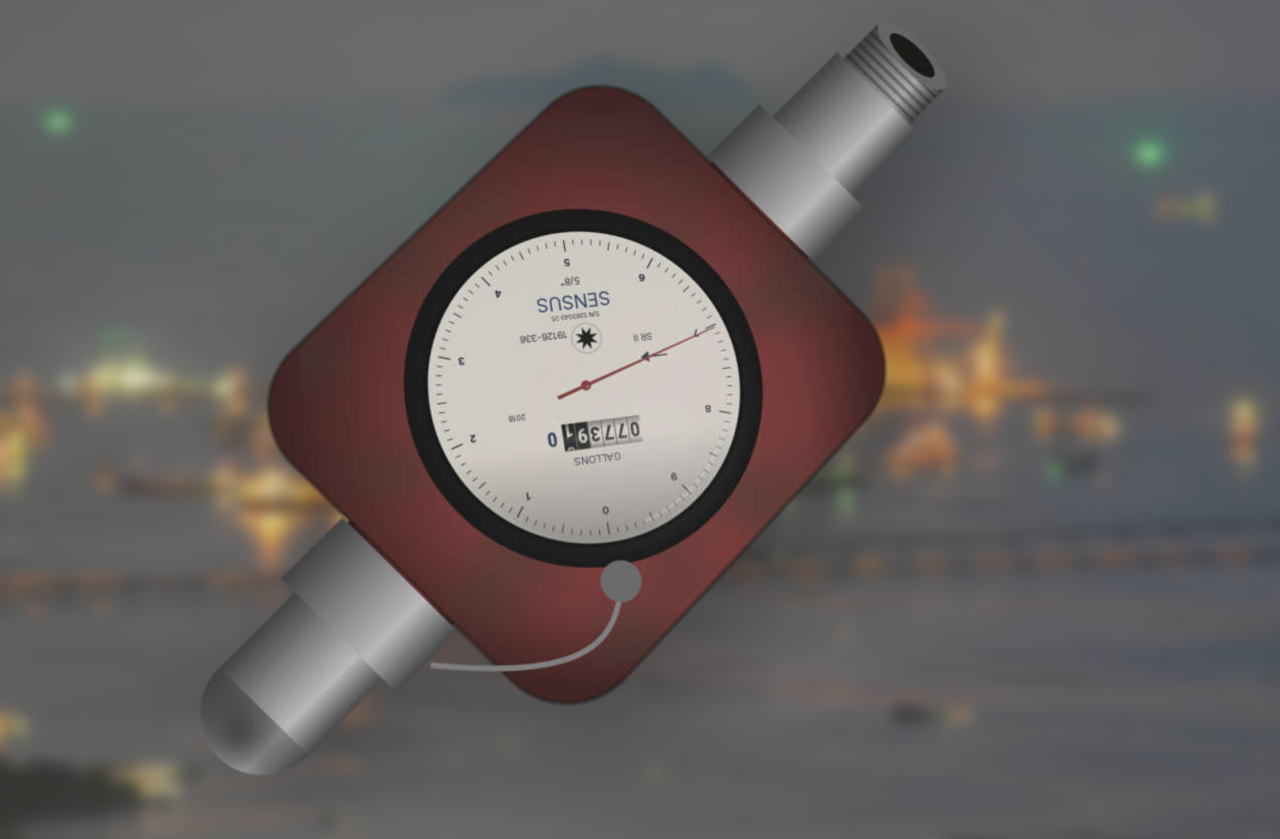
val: 773907.0 gal
